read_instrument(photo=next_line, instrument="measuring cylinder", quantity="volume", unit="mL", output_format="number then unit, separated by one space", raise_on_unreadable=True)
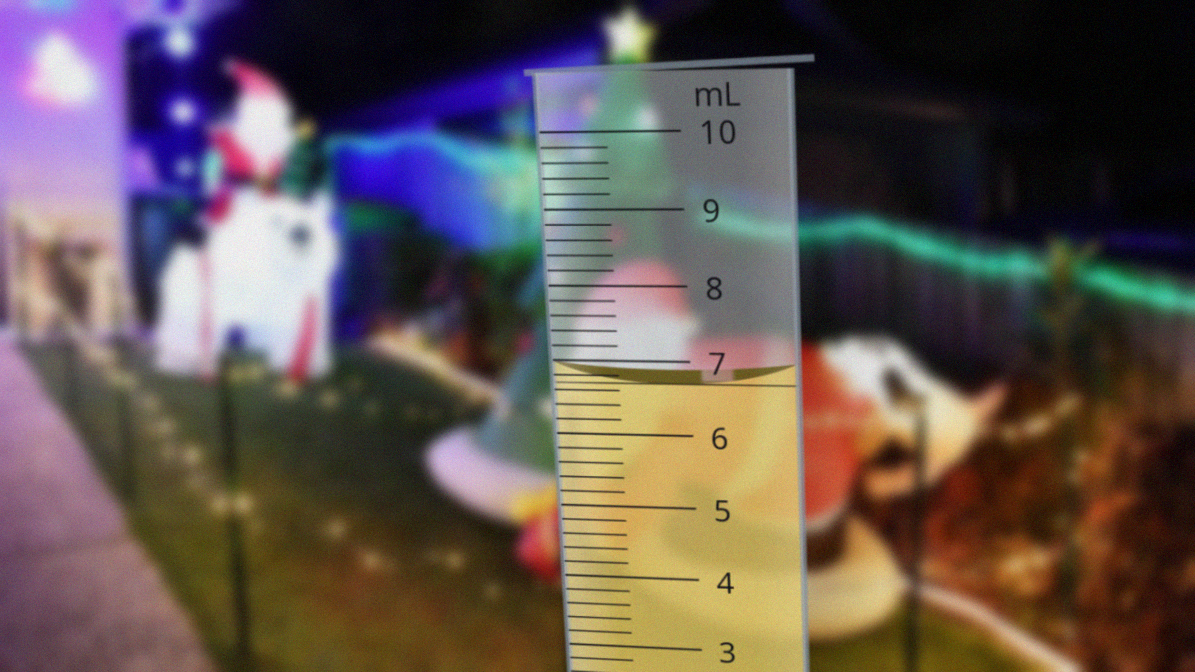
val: 6.7 mL
